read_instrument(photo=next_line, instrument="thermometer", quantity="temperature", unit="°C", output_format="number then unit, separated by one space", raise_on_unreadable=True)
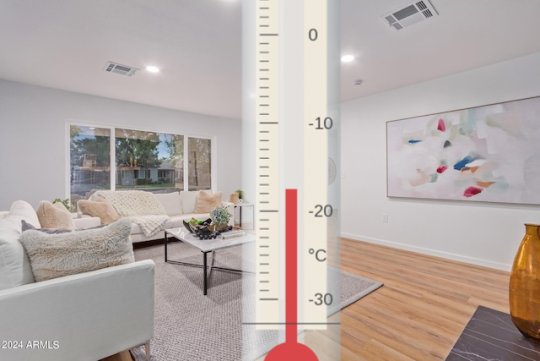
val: -17.5 °C
